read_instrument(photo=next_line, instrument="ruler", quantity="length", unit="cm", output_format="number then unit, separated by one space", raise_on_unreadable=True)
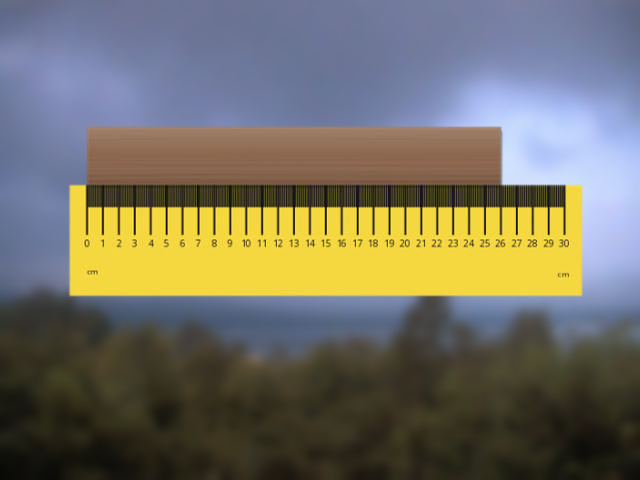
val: 26 cm
